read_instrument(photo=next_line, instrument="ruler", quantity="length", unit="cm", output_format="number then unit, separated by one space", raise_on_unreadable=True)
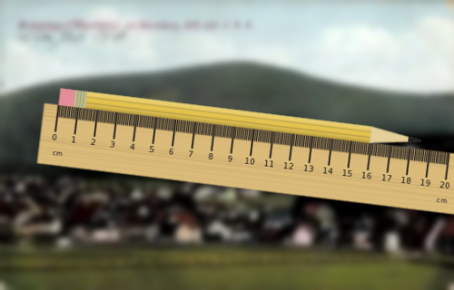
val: 18.5 cm
